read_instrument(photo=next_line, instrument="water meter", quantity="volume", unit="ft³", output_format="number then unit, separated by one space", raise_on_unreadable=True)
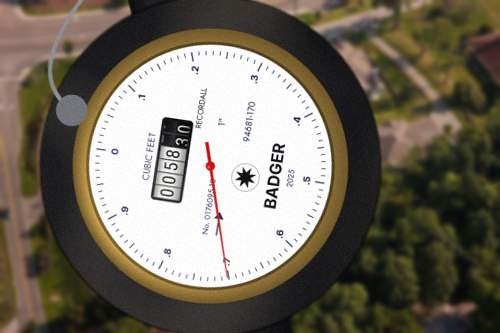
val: 5829.70 ft³
